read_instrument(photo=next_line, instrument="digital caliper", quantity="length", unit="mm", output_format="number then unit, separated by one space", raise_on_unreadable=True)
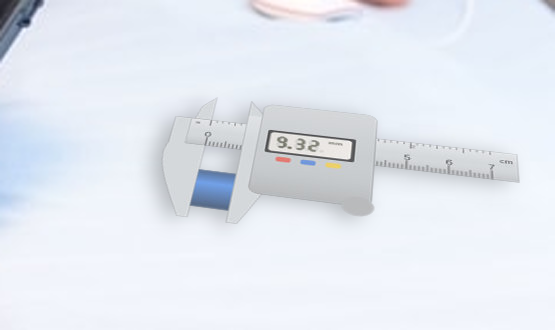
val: 9.32 mm
